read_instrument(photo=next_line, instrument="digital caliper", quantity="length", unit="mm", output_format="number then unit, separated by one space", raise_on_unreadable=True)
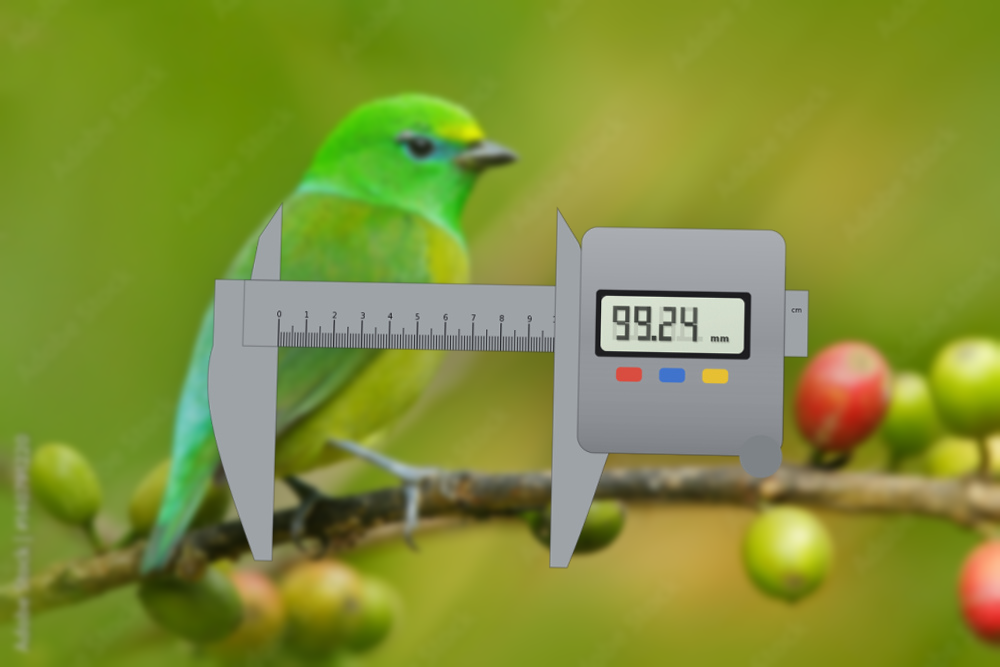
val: 99.24 mm
